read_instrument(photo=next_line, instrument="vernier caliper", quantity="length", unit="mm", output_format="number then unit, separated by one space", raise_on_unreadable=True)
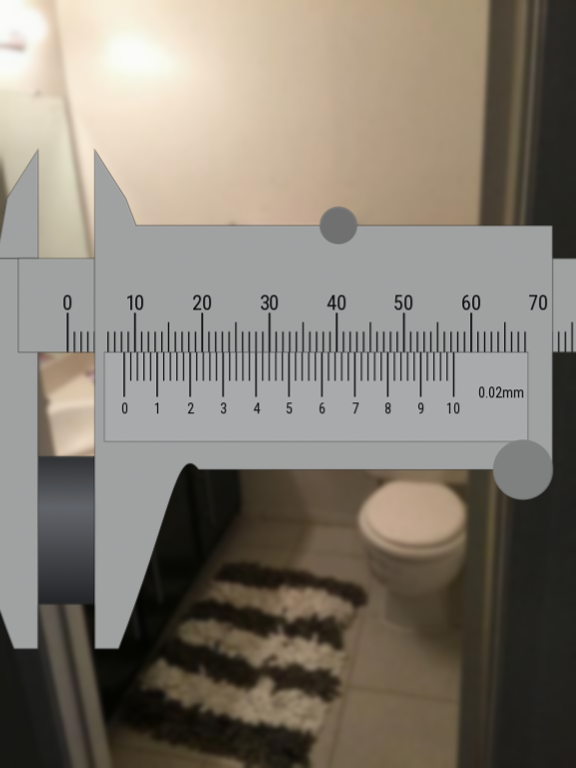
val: 8.4 mm
